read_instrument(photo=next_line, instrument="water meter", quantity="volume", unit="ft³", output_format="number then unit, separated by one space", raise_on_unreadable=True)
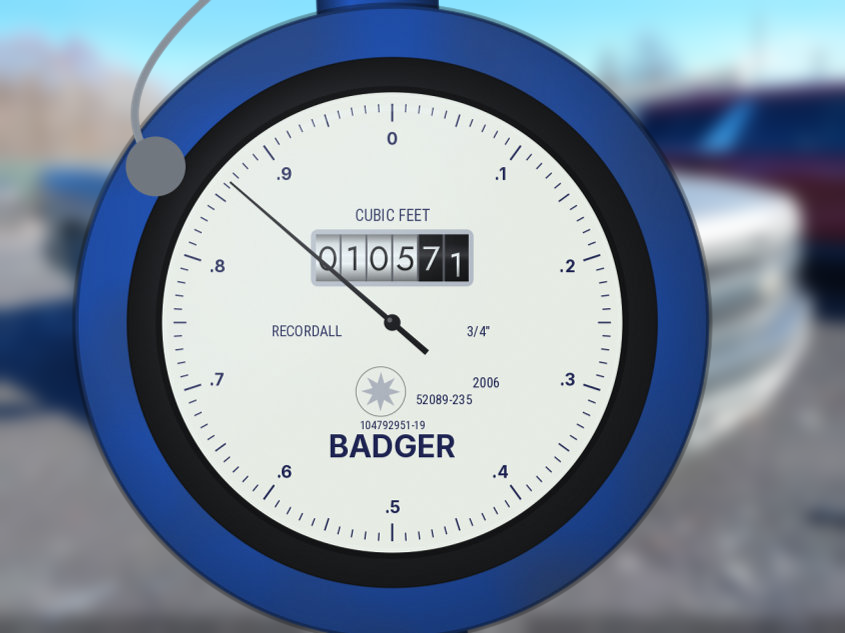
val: 10570.86 ft³
